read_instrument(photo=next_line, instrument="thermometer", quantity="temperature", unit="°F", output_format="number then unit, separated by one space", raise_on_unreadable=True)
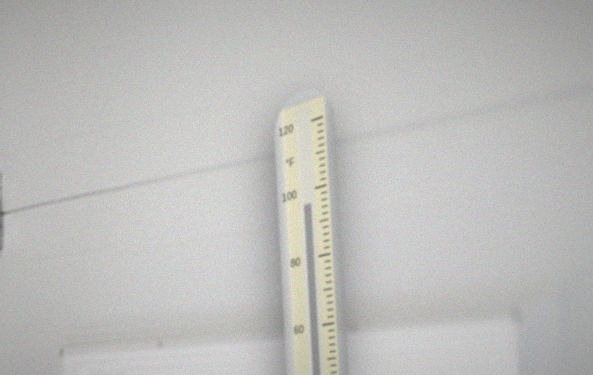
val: 96 °F
